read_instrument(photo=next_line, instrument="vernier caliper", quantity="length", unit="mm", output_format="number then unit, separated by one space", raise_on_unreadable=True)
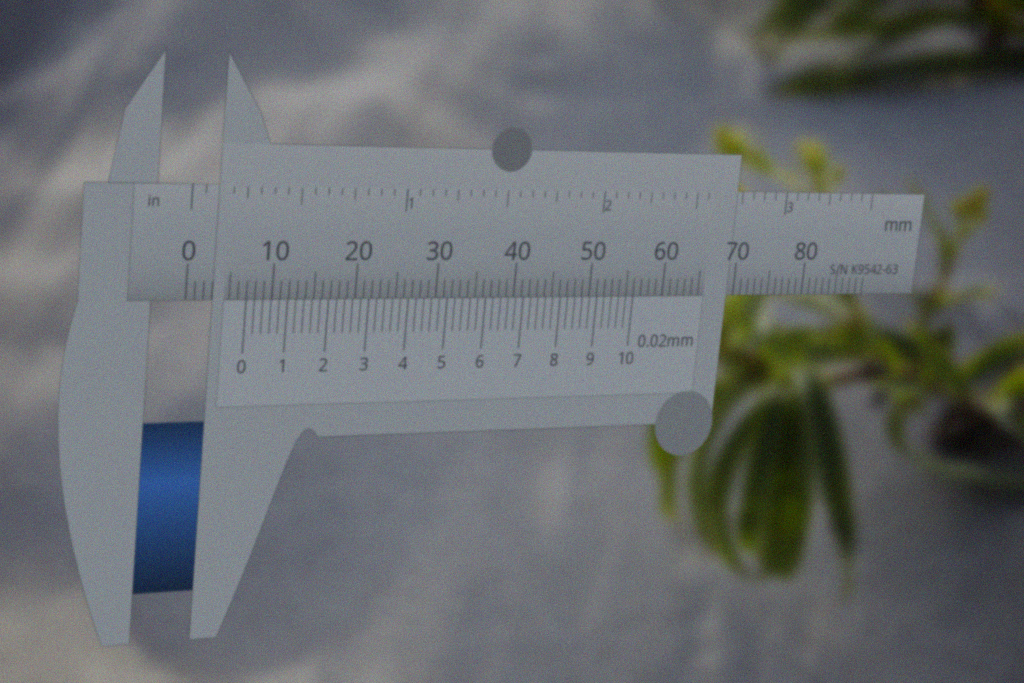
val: 7.0 mm
